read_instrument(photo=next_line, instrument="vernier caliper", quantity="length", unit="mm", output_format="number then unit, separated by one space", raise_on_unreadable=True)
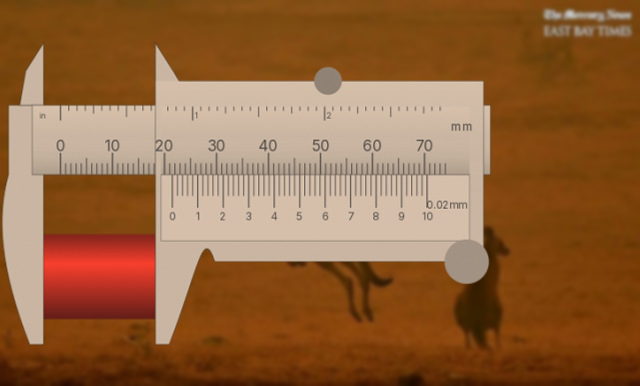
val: 21.5 mm
